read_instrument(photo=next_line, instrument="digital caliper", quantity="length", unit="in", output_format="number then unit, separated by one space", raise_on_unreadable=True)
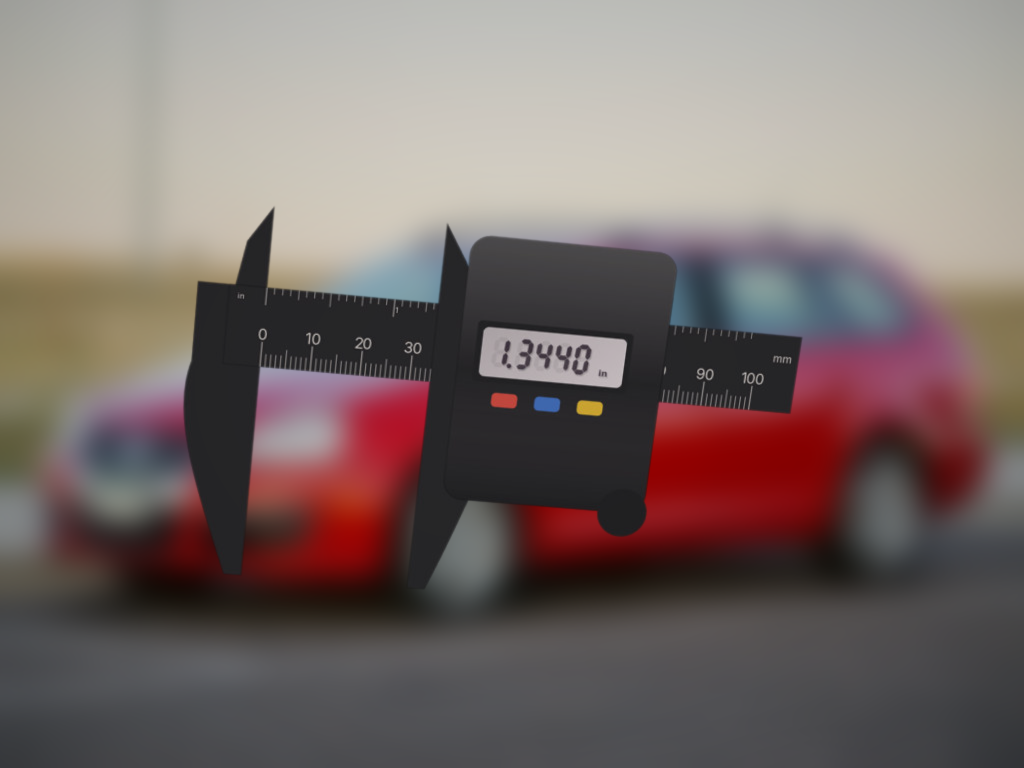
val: 1.3440 in
